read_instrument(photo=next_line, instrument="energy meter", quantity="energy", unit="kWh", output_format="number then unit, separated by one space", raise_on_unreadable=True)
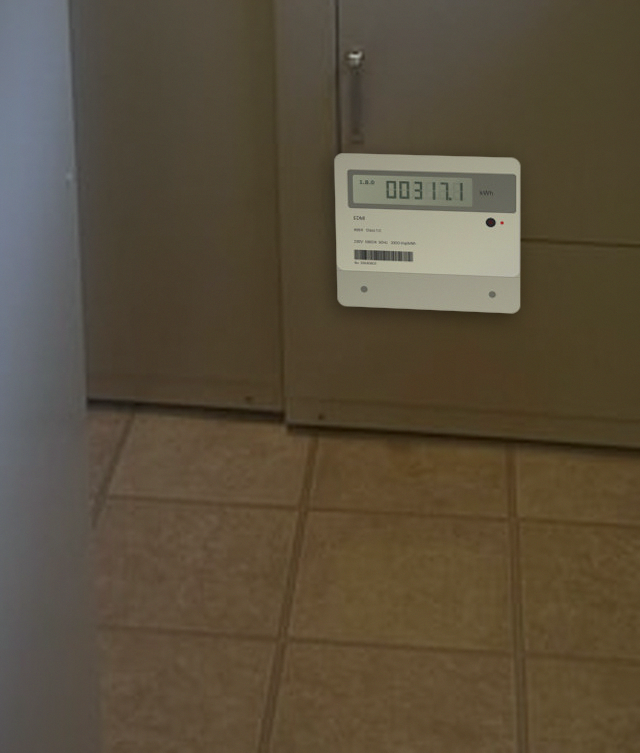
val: 317.1 kWh
